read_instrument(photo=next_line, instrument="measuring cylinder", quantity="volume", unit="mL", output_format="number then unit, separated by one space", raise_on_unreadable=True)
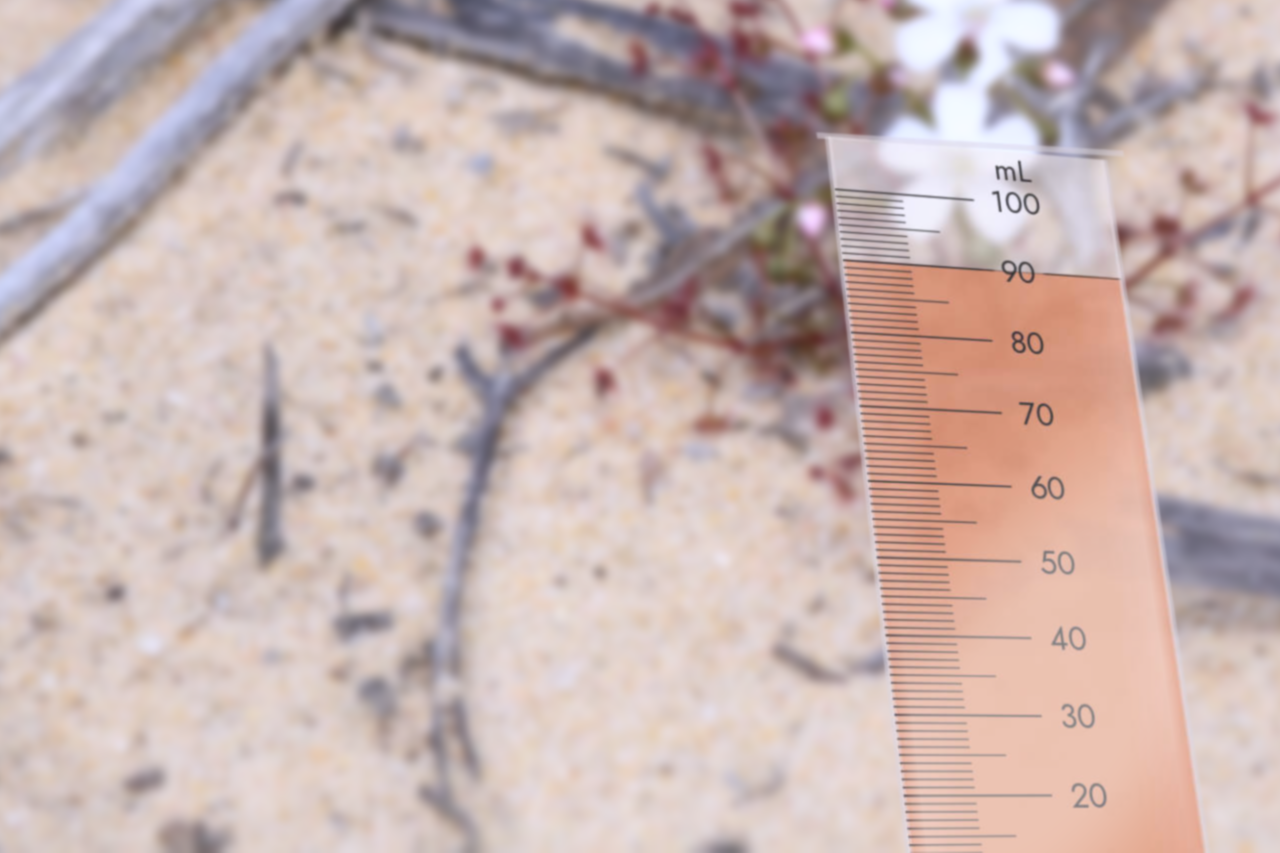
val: 90 mL
